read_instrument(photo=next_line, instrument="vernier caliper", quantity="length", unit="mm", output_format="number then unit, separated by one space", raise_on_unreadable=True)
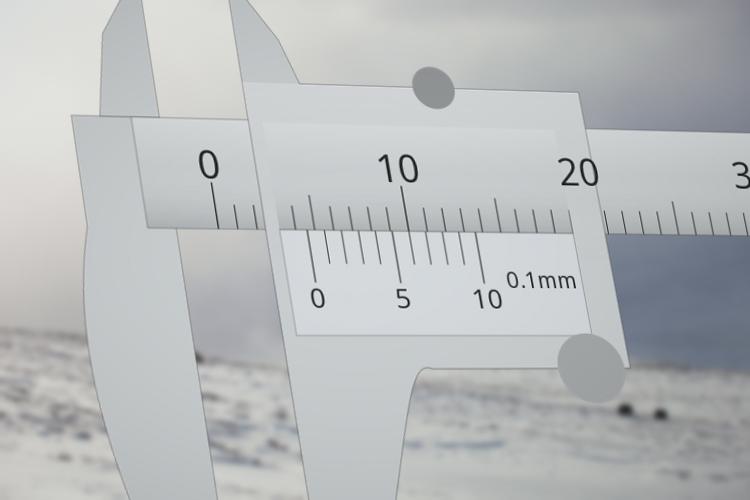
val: 4.6 mm
